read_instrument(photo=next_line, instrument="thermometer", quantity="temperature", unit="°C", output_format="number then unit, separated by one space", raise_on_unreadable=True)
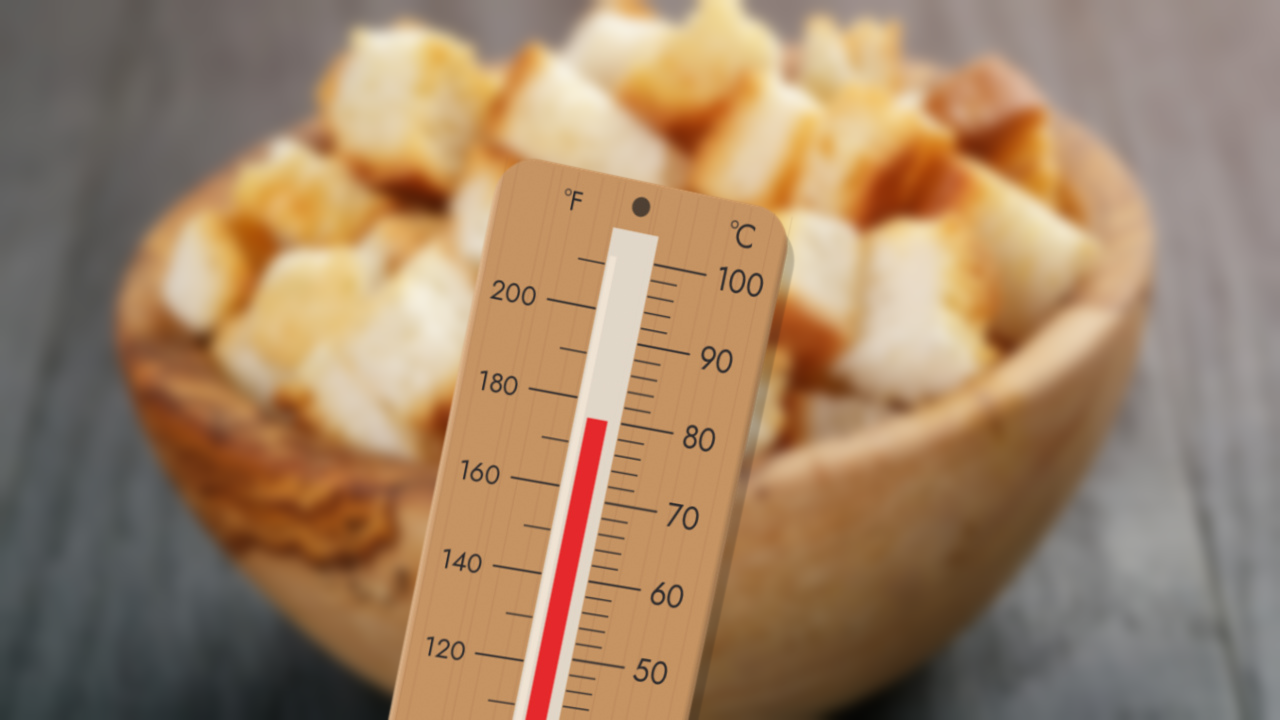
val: 80 °C
